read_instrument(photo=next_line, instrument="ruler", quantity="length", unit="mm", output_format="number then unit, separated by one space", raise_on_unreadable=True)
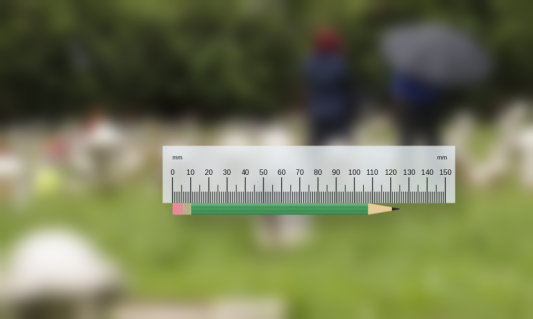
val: 125 mm
